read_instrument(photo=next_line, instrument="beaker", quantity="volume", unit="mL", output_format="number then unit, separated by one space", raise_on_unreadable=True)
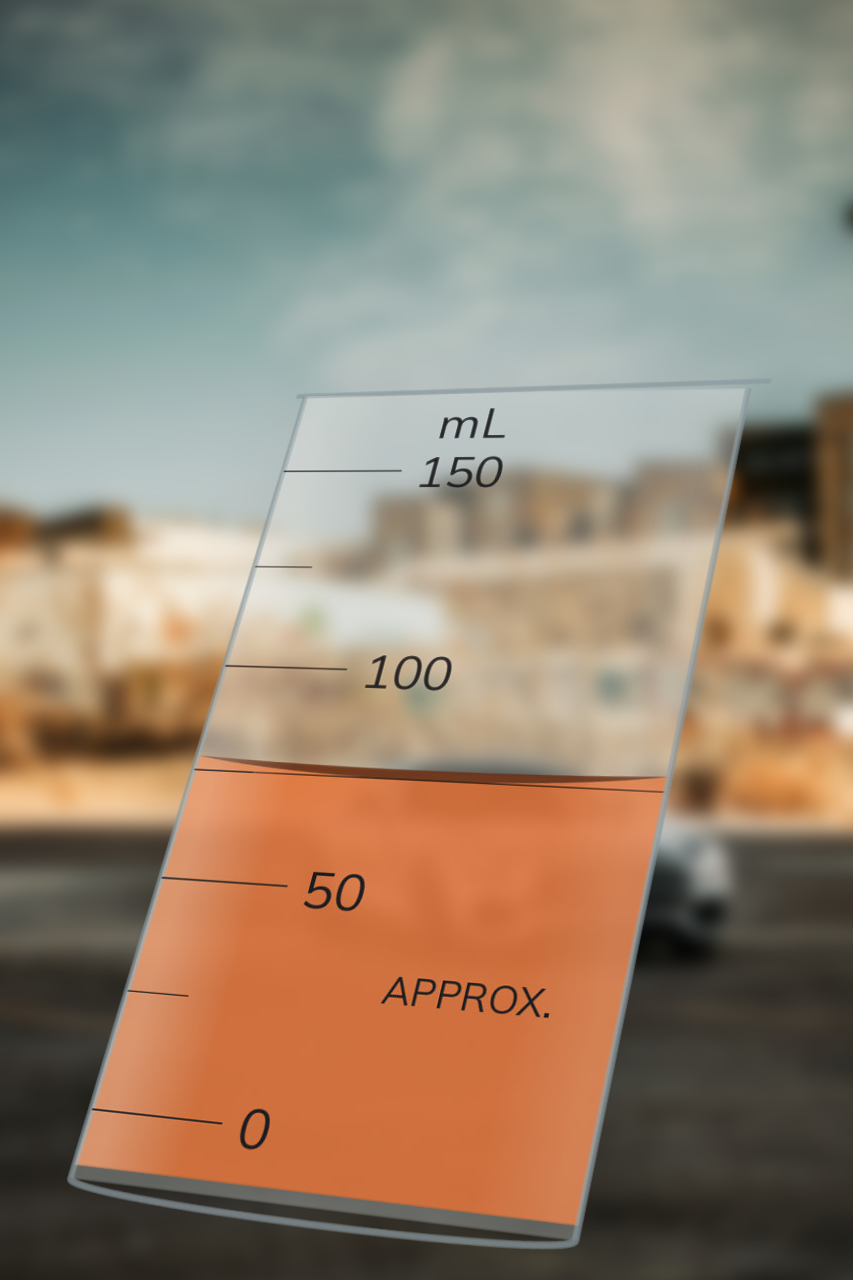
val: 75 mL
